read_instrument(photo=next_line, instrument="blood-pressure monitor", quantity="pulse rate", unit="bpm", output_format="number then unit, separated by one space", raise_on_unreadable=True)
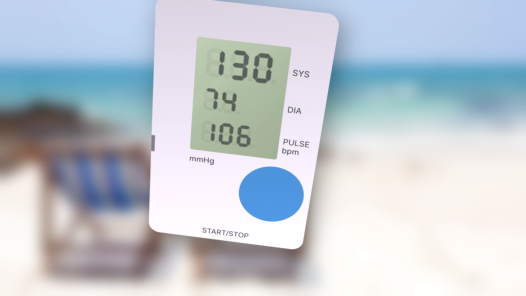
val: 106 bpm
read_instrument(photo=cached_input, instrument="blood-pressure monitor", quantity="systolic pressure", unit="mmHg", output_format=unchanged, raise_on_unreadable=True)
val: 130 mmHg
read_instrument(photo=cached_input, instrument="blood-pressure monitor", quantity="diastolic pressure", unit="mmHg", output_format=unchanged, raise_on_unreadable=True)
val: 74 mmHg
